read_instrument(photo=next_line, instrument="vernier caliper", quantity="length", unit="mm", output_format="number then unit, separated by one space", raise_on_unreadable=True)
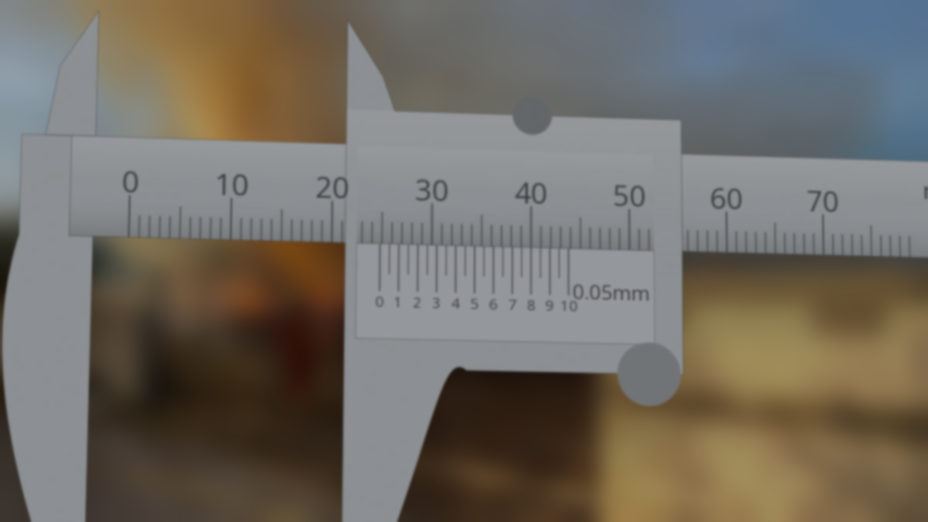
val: 24.8 mm
